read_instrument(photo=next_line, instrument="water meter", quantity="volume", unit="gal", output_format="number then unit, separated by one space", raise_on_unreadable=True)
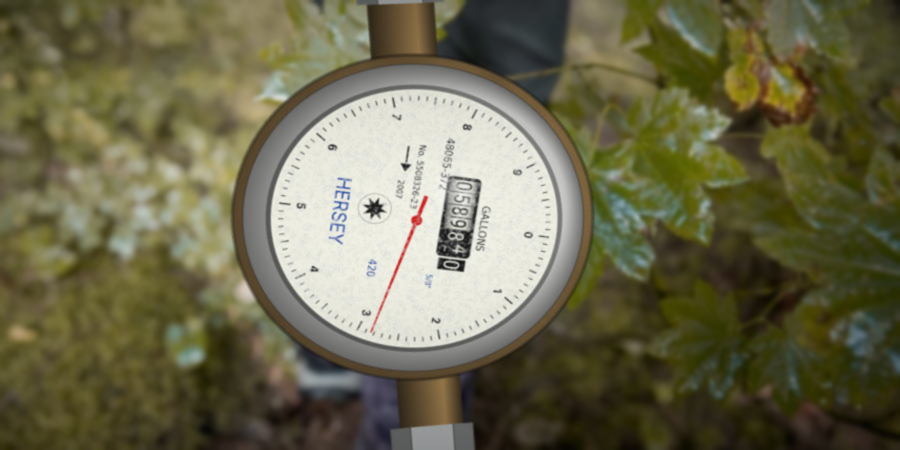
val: 589842.8 gal
